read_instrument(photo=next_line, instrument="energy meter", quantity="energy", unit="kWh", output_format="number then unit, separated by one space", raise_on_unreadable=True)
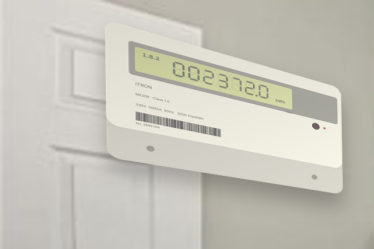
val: 2372.0 kWh
